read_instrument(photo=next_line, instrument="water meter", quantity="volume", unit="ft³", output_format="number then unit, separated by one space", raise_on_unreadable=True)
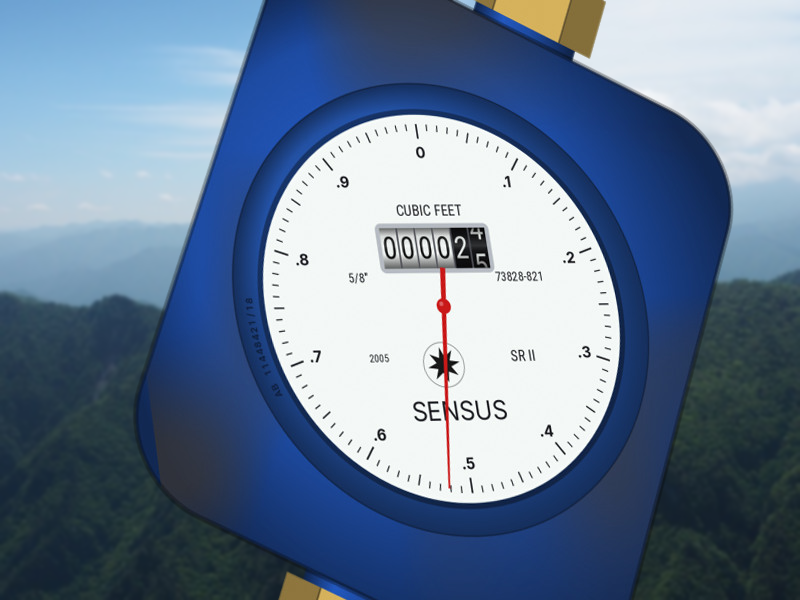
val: 24.52 ft³
